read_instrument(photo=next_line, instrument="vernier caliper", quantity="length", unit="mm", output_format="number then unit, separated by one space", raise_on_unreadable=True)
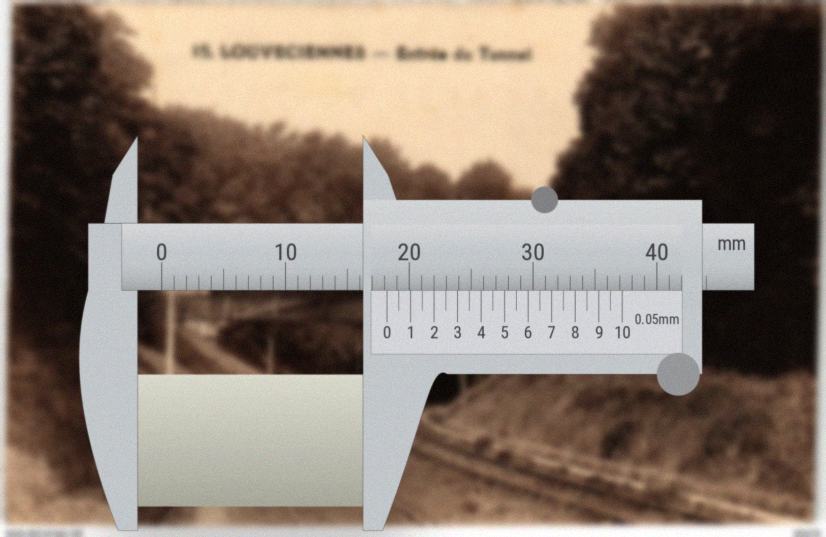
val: 18.2 mm
